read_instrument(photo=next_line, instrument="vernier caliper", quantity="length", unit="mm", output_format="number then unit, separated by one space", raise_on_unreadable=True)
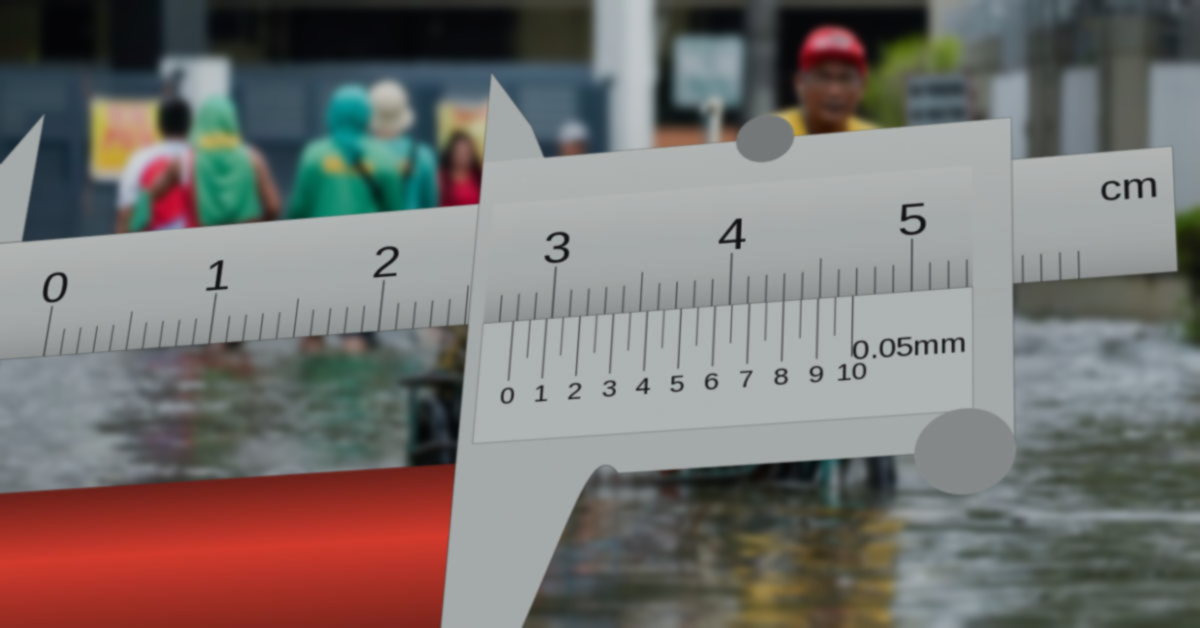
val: 27.8 mm
